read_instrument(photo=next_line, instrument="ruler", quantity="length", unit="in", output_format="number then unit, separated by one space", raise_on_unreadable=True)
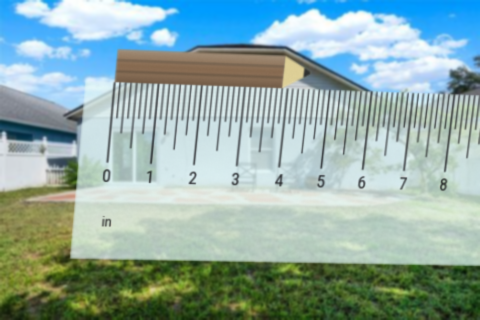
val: 4.5 in
